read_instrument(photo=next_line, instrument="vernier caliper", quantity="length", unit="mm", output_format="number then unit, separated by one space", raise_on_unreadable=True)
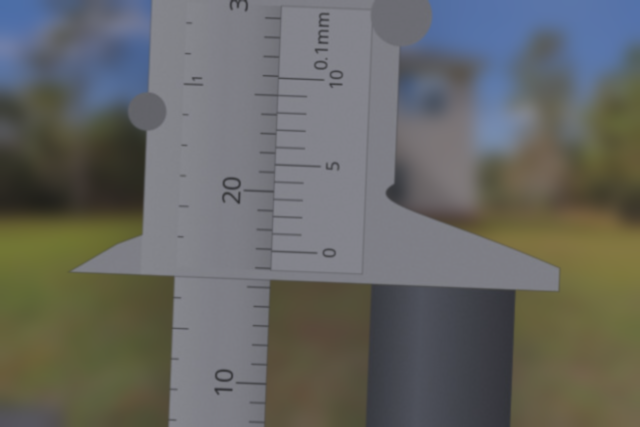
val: 16.9 mm
